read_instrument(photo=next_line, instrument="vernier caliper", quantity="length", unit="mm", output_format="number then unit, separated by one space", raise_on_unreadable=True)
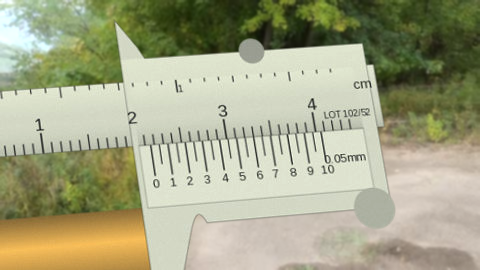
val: 21.6 mm
